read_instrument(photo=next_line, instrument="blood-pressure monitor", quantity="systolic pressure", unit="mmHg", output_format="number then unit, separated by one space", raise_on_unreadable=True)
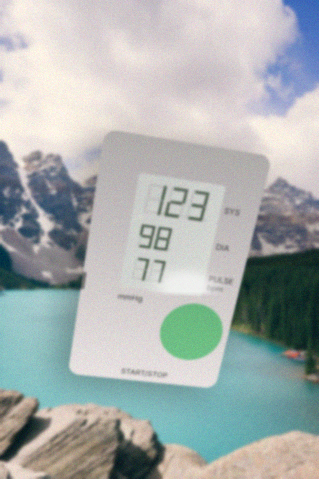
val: 123 mmHg
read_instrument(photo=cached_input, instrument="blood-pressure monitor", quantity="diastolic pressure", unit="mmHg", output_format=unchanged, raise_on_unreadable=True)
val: 98 mmHg
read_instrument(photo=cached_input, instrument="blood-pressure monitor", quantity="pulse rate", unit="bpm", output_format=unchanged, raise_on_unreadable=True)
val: 77 bpm
